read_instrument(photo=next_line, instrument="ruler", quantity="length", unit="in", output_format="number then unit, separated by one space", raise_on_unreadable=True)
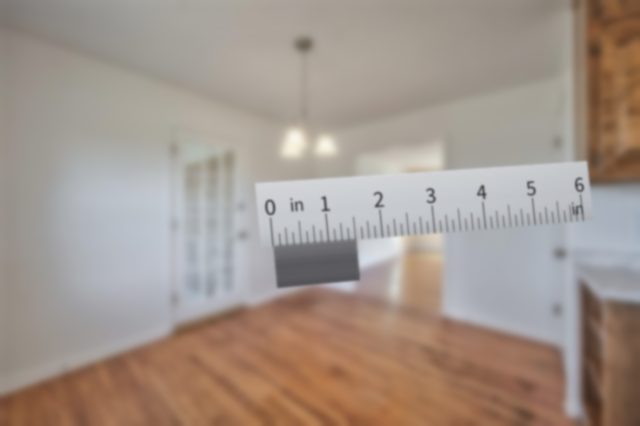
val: 1.5 in
